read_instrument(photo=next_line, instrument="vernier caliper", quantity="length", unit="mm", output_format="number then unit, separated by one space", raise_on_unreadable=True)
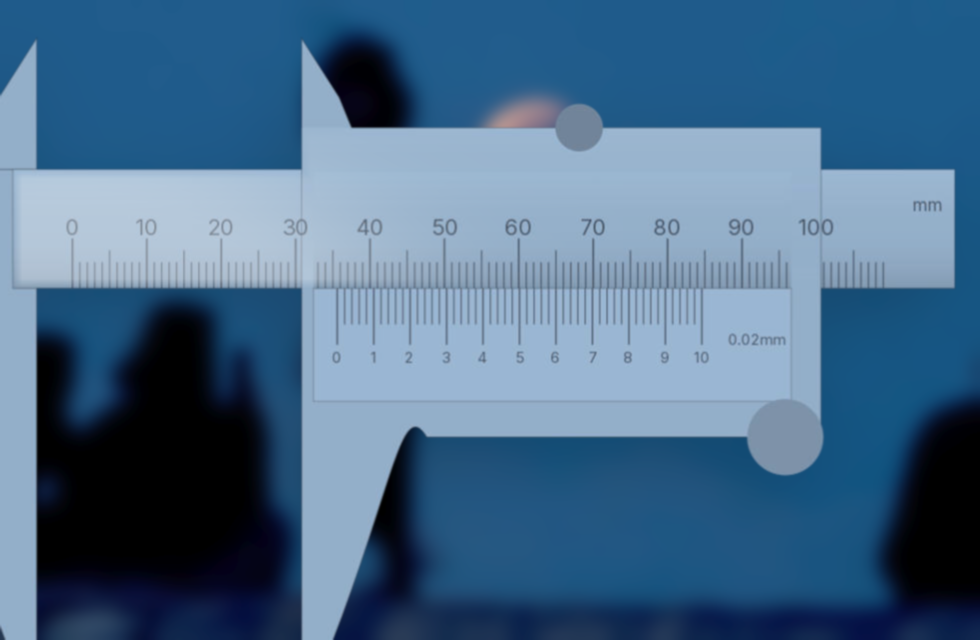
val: 35.6 mm
